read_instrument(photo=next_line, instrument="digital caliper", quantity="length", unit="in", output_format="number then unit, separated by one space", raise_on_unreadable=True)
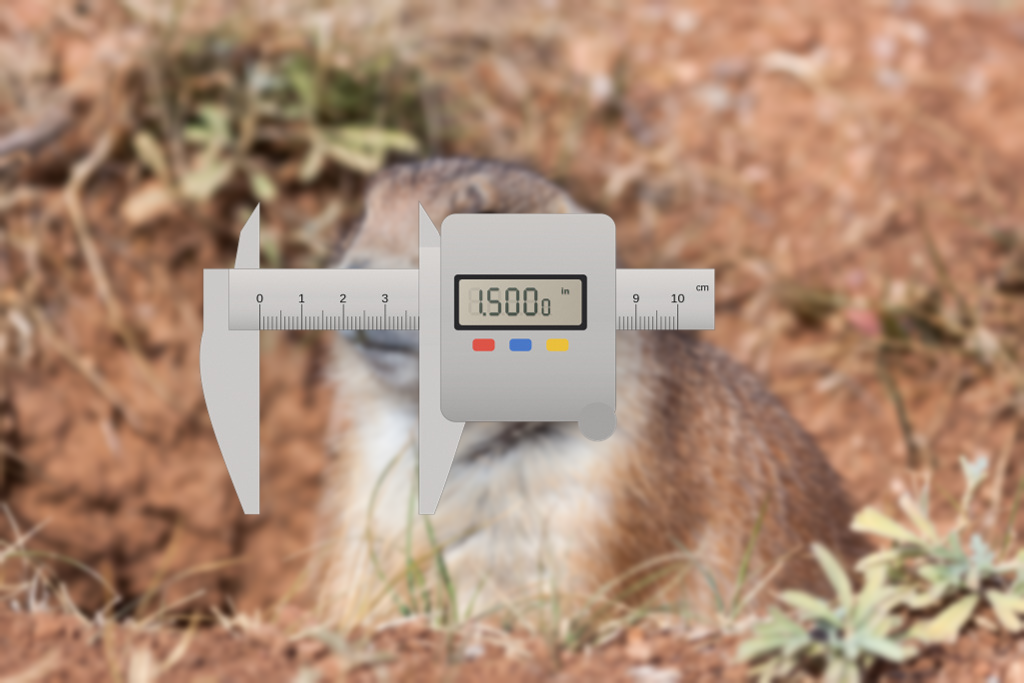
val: 1.5000 in
